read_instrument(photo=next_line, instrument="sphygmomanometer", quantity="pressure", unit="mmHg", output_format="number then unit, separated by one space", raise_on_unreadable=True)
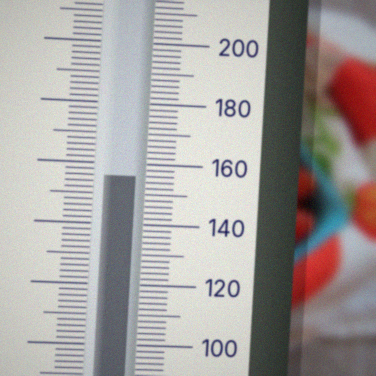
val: 156 mmHg
